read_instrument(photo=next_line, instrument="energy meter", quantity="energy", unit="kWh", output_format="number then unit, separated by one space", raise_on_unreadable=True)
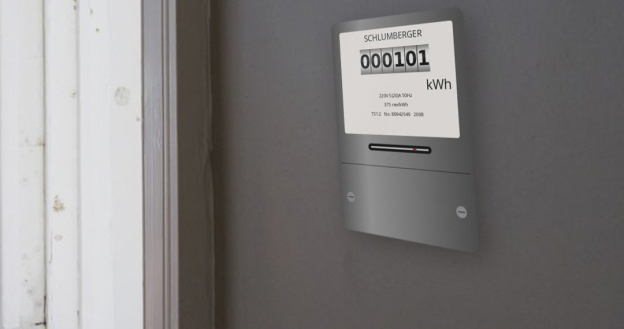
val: 101 kWh
